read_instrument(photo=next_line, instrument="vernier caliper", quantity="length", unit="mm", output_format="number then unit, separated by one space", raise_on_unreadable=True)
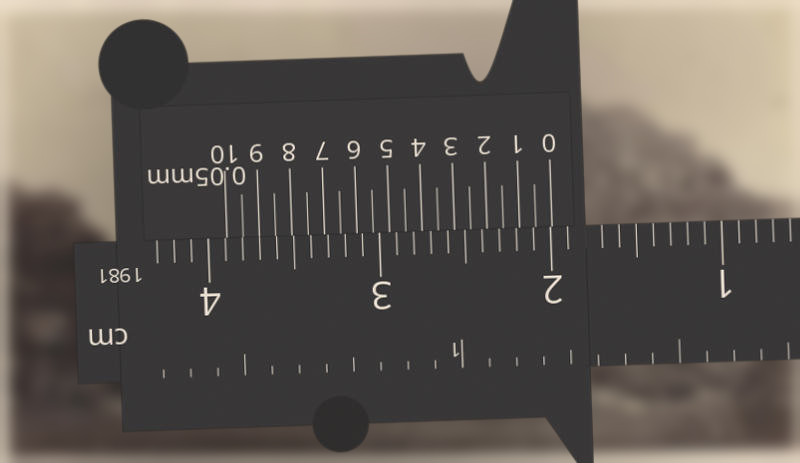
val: 19.9 mm
